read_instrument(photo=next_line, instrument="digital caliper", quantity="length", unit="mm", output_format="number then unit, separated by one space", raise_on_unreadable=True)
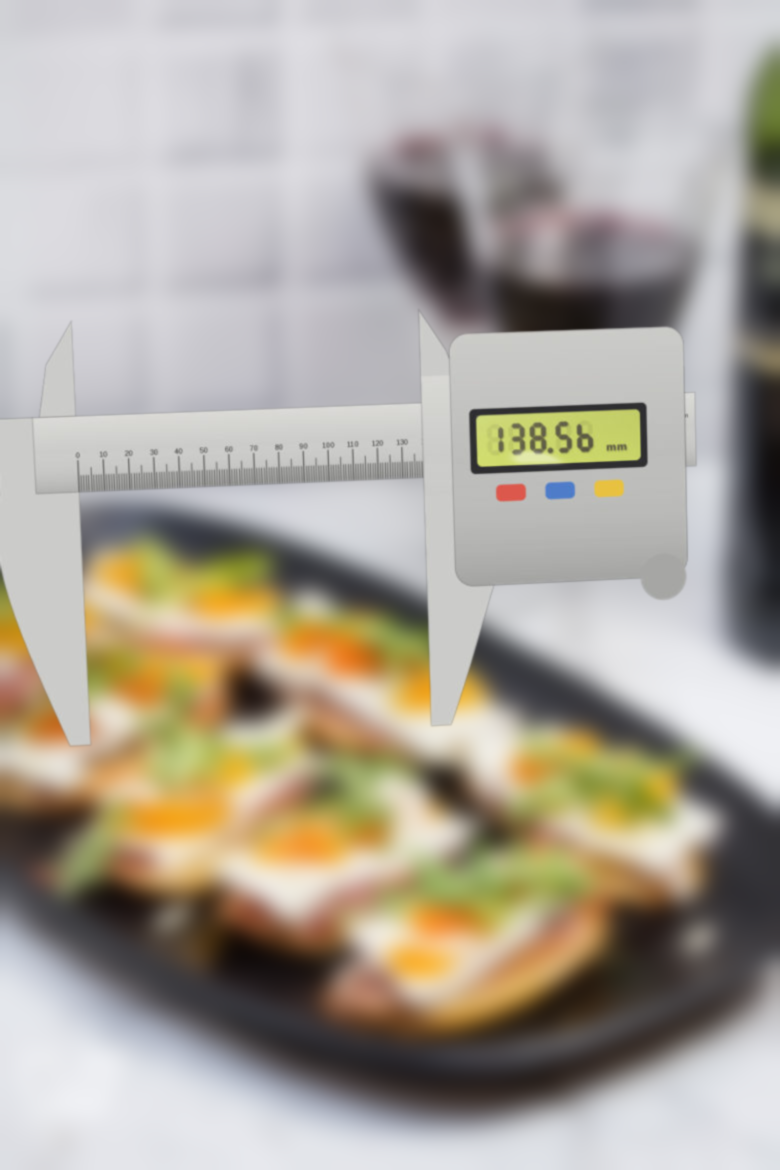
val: 138.56 mm
